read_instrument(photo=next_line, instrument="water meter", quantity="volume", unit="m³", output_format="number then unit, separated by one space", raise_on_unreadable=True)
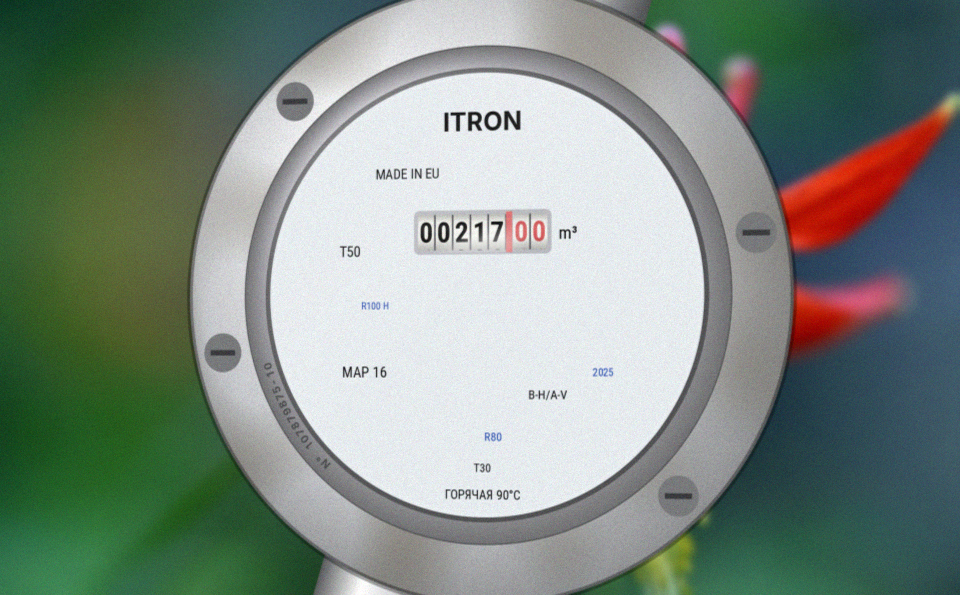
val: 217.00 m³
